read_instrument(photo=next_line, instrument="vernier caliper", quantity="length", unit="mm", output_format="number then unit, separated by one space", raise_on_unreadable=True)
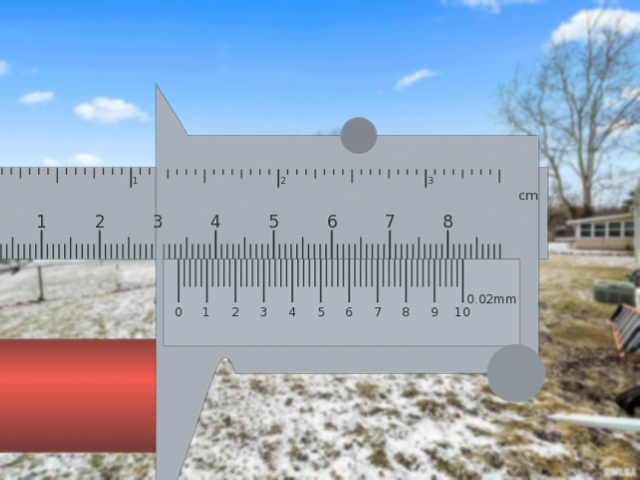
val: 33.6 mm
